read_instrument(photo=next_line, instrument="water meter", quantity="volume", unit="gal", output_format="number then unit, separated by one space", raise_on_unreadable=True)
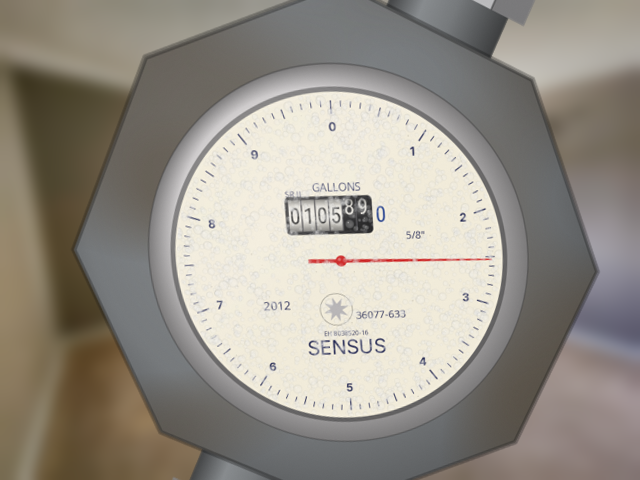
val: 105892.5 gal
